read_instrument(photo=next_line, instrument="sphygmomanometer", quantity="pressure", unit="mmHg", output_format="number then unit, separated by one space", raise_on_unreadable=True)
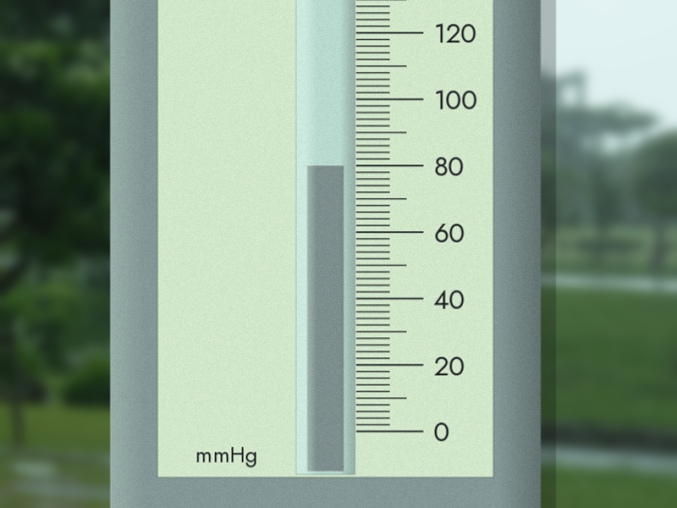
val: 80 mmHg
